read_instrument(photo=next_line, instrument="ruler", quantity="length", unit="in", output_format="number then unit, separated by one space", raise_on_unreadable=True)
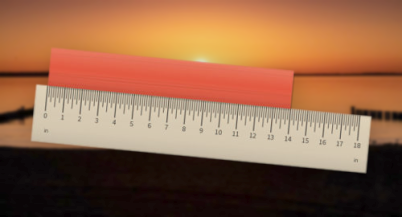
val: 14 in
